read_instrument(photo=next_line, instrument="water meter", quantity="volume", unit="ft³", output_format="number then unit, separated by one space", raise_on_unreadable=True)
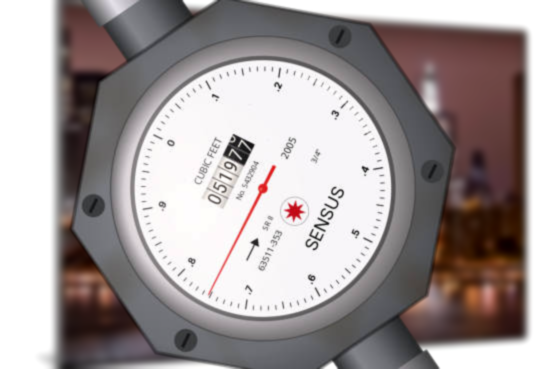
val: 51976.75 ft³
